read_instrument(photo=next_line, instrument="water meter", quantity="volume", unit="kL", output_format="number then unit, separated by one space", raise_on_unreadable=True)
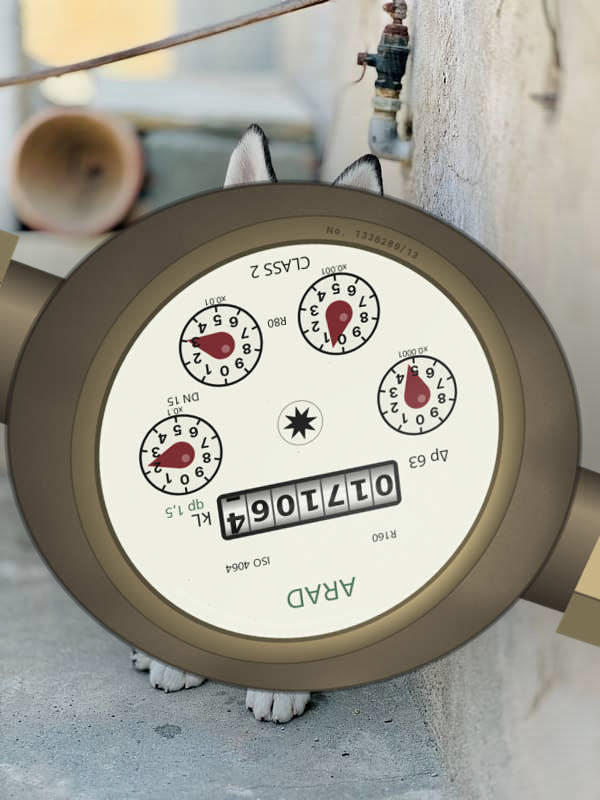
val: 171064.2304 kL
